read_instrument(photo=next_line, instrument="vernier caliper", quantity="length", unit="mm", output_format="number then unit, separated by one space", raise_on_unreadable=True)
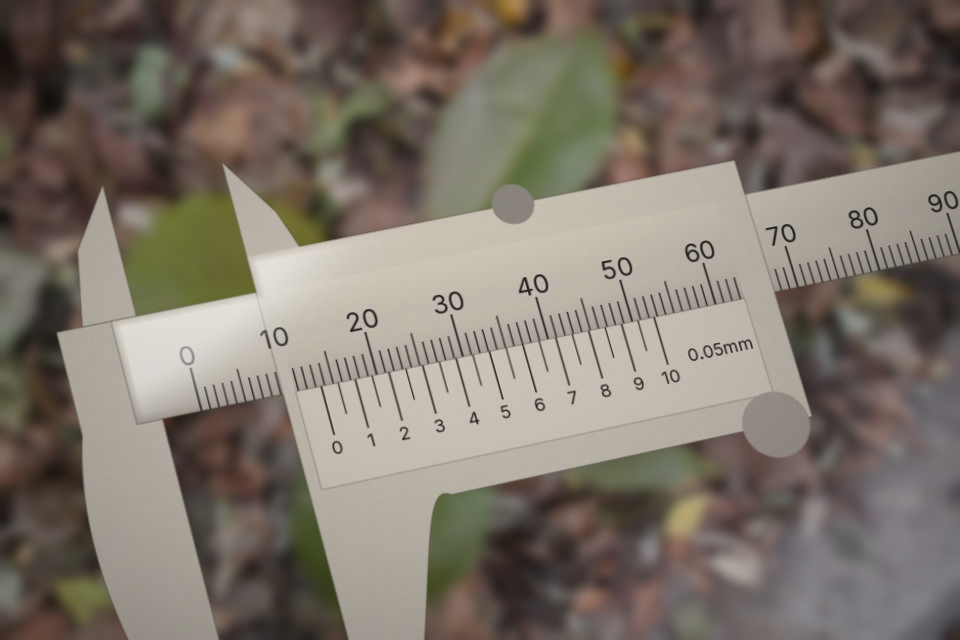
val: 13.6 mm
